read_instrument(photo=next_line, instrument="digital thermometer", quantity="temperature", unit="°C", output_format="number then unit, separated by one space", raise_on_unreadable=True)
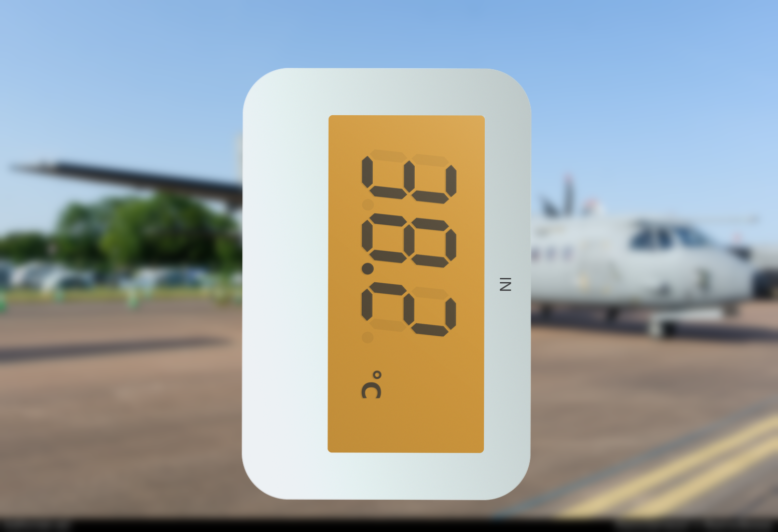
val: 38.2 °C
